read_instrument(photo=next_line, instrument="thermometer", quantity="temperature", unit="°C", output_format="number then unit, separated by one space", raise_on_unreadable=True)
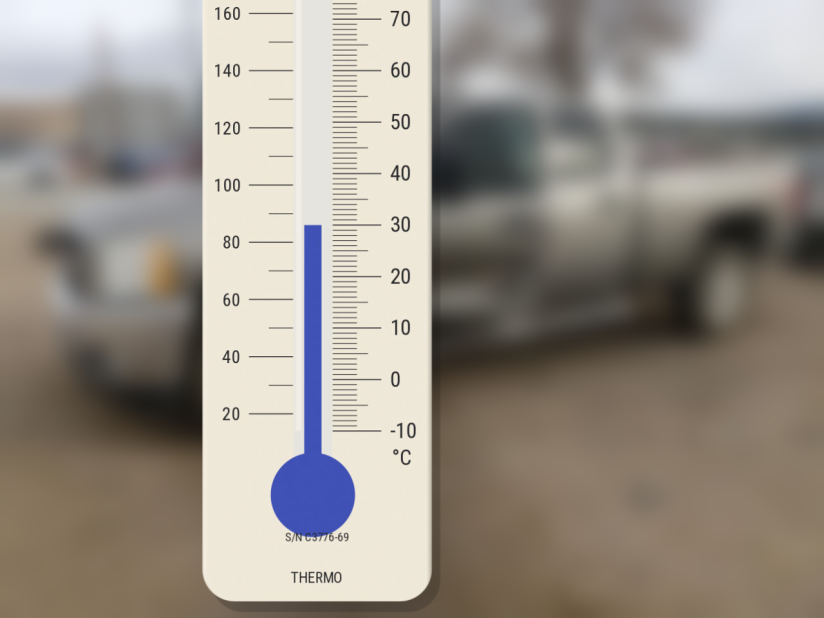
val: 30 °C
